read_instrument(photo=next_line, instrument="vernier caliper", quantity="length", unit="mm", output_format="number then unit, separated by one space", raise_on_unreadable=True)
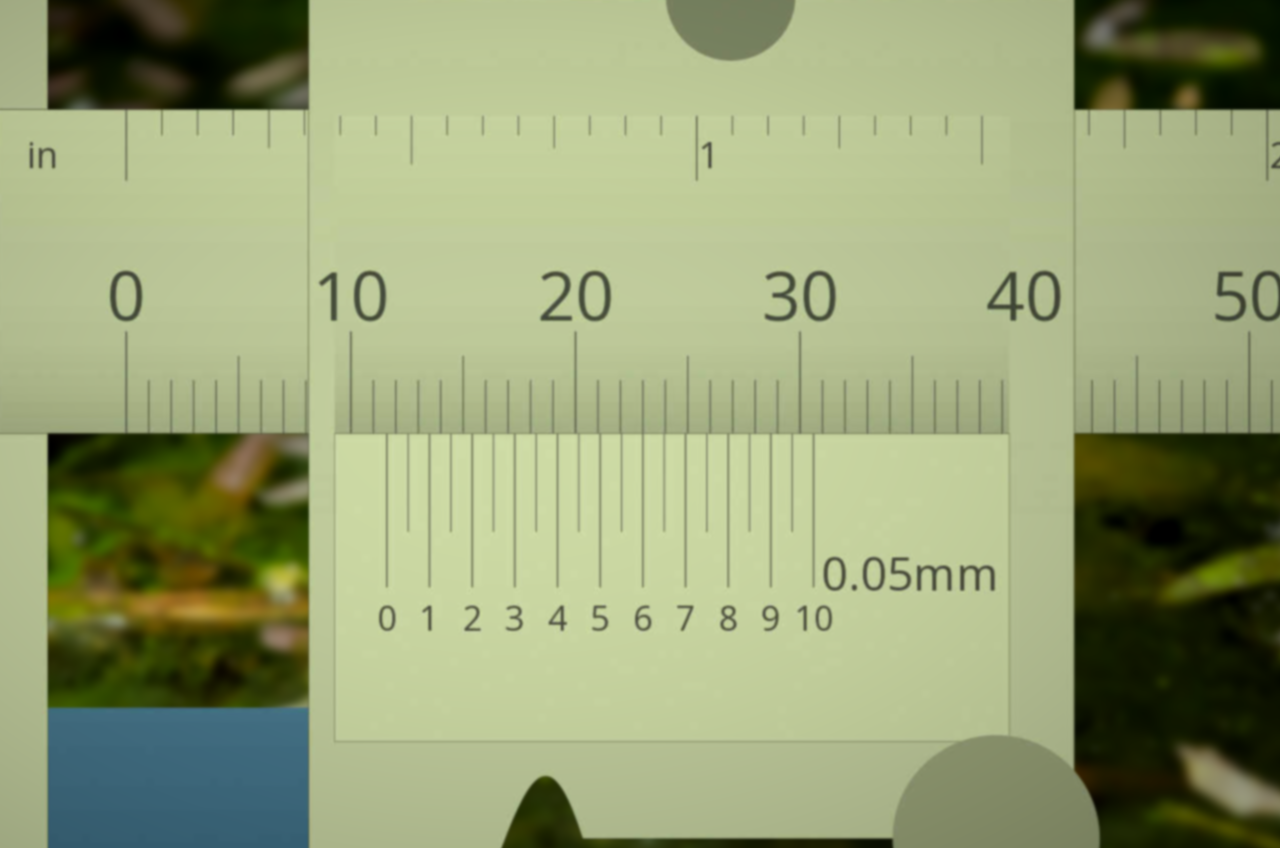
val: 11.6 mm
